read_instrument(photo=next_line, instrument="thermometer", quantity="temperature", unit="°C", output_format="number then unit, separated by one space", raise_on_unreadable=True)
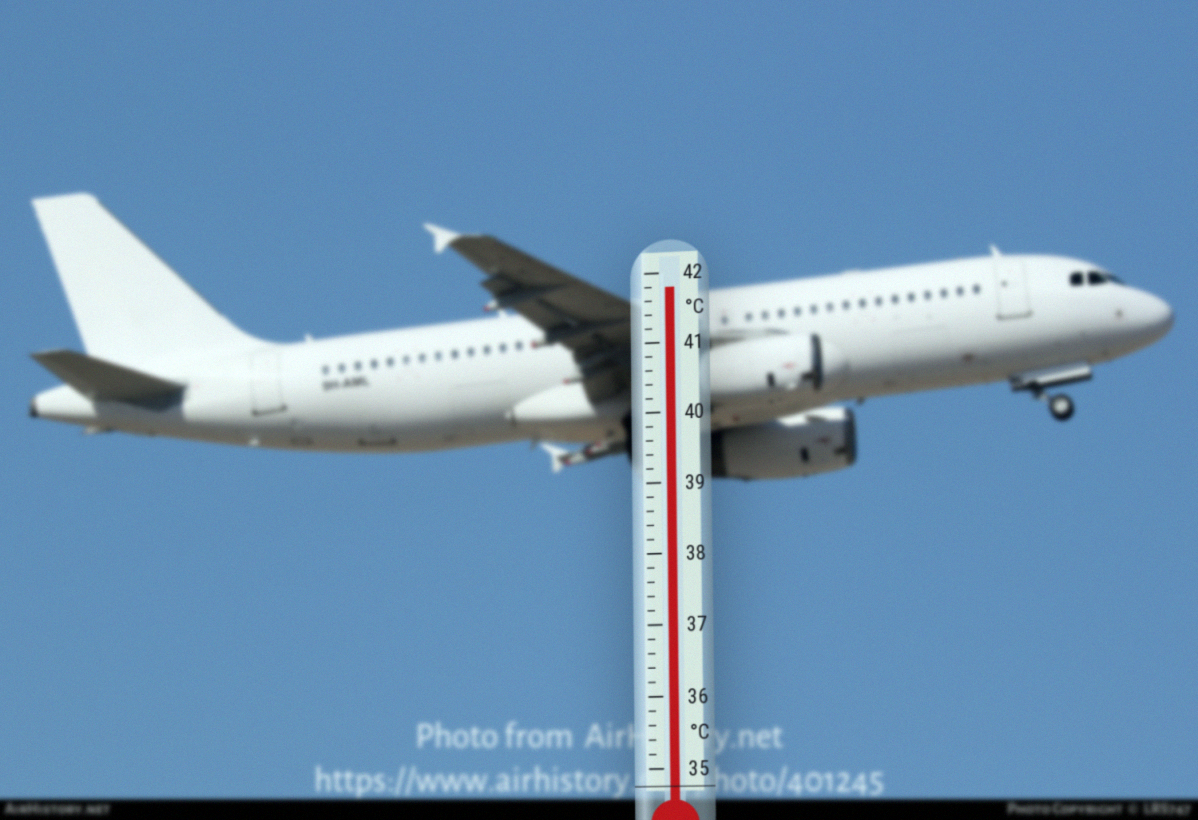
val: 41.8 °C
